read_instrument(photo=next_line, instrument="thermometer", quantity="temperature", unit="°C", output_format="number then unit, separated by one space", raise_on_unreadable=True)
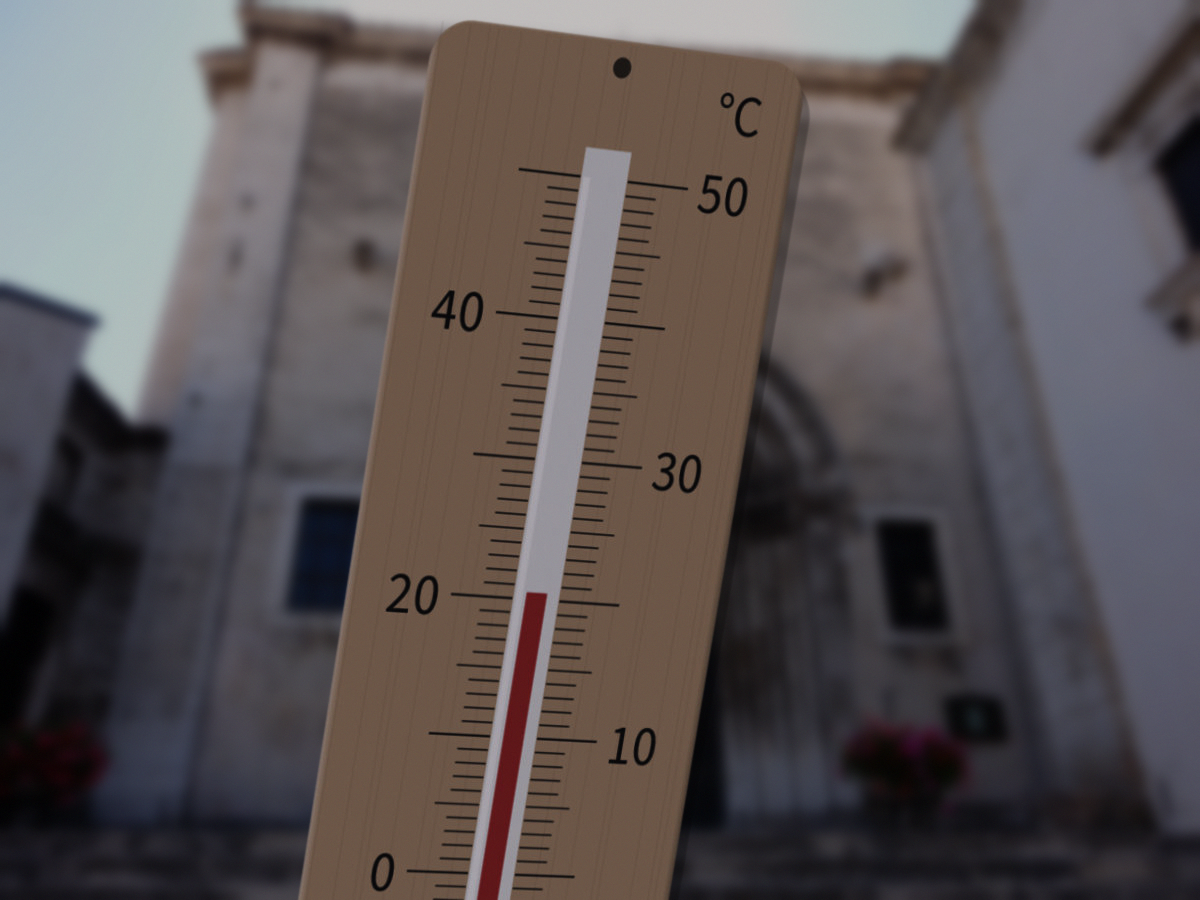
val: 20.5 °C
